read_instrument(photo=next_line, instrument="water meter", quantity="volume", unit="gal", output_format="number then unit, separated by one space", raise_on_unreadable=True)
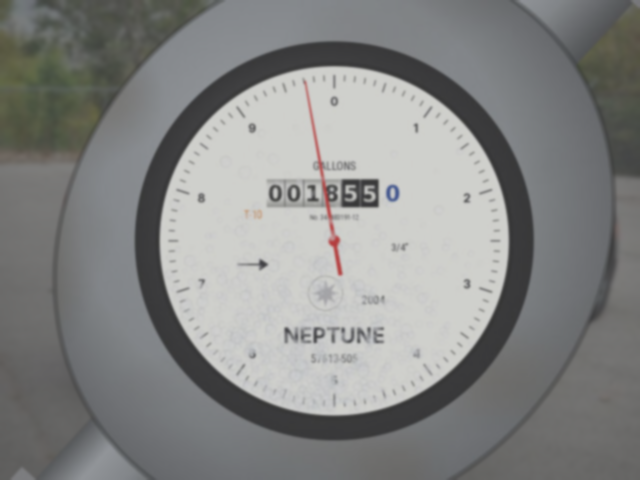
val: 18549.7 gal
